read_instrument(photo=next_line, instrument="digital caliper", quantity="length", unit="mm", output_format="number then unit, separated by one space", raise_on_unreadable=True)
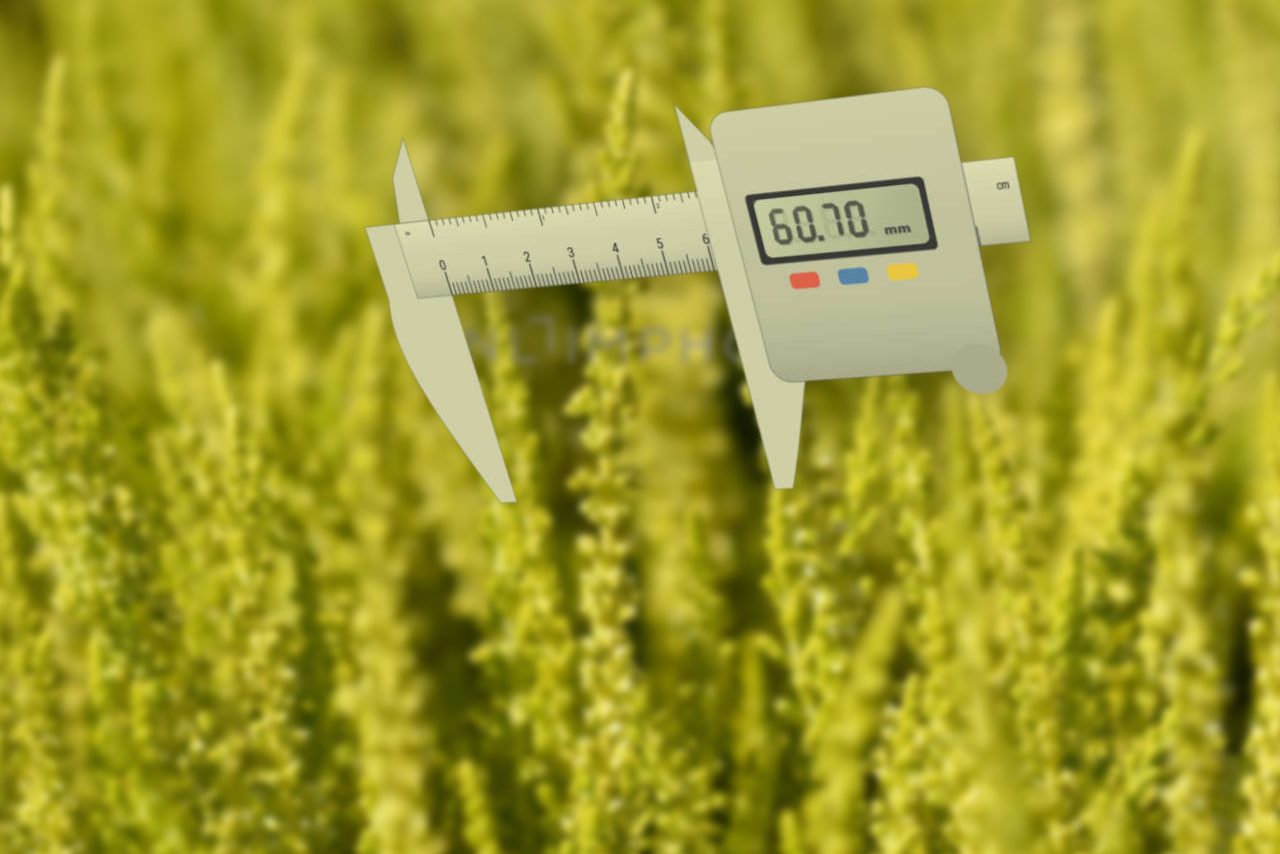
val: 60.70 mm
